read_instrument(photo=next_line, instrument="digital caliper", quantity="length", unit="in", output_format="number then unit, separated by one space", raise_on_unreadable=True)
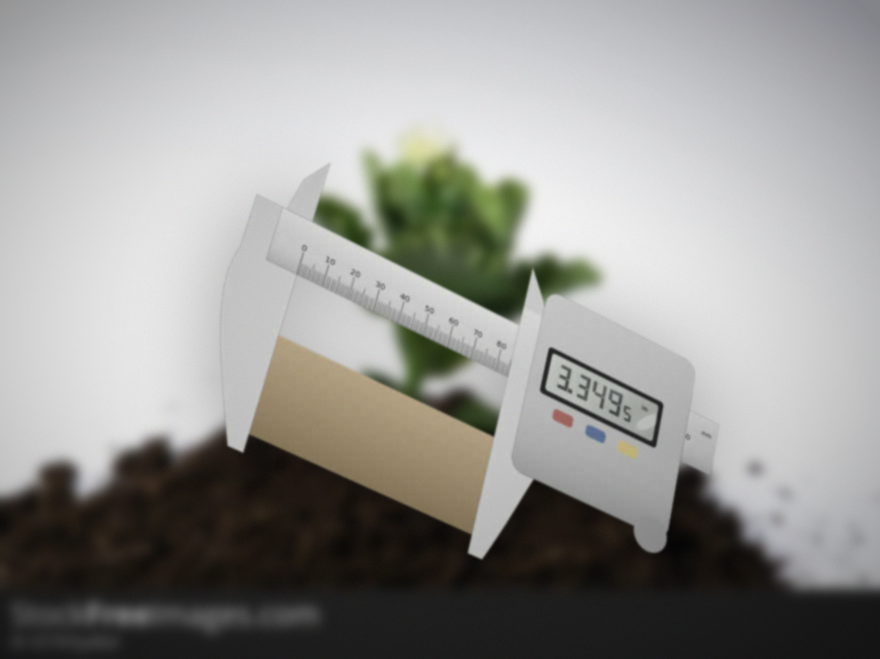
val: 3.3495 in
